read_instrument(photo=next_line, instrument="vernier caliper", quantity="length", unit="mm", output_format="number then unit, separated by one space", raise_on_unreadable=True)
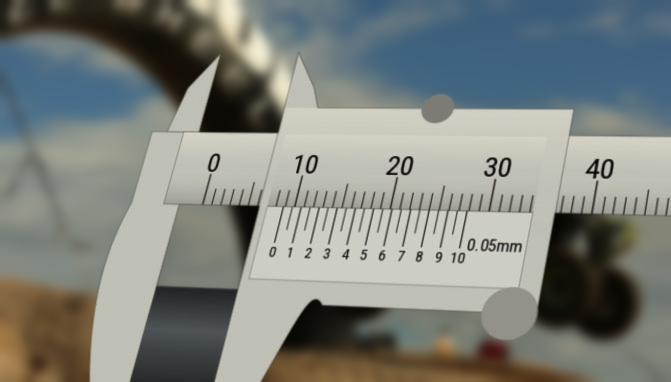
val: 8.8 mm
